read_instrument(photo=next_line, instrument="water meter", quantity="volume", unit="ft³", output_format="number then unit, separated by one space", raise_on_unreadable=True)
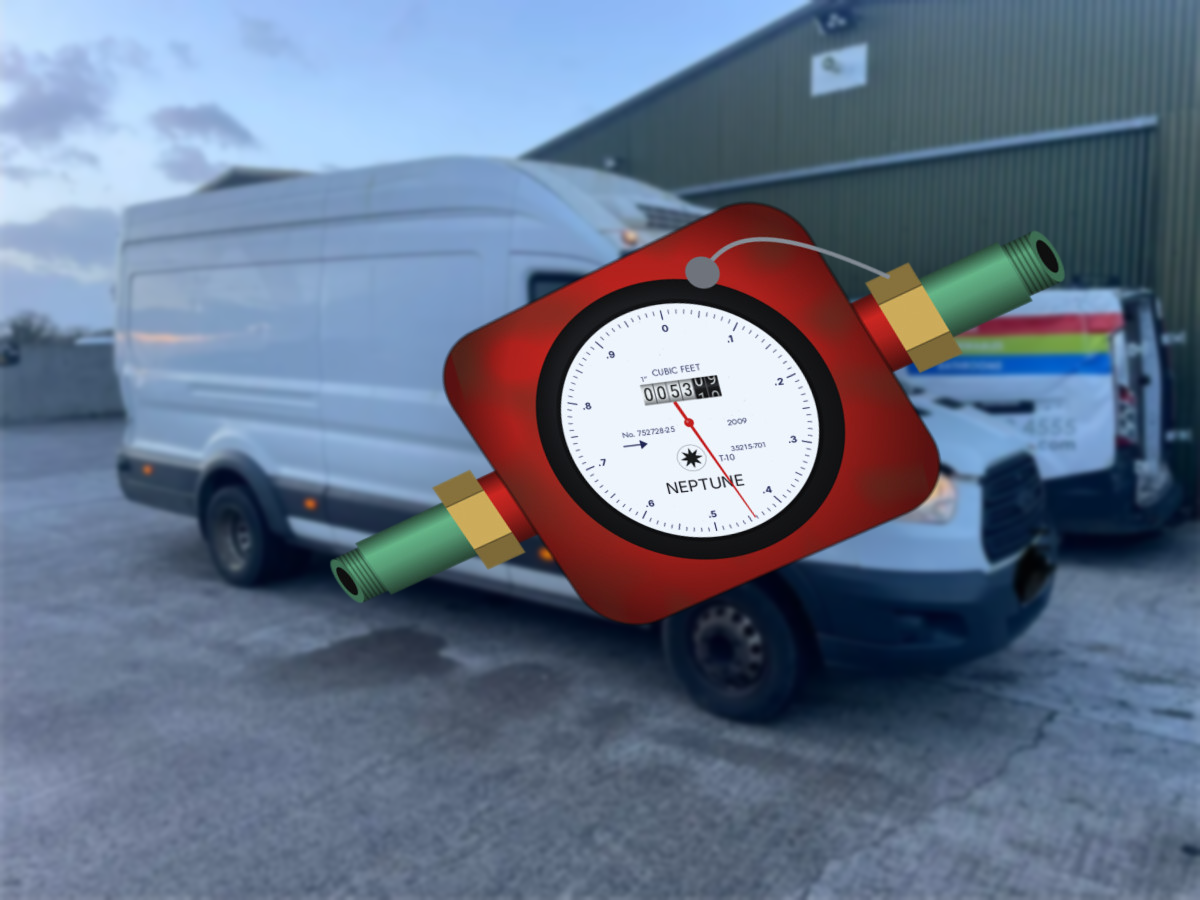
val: 5309.44 ft³
